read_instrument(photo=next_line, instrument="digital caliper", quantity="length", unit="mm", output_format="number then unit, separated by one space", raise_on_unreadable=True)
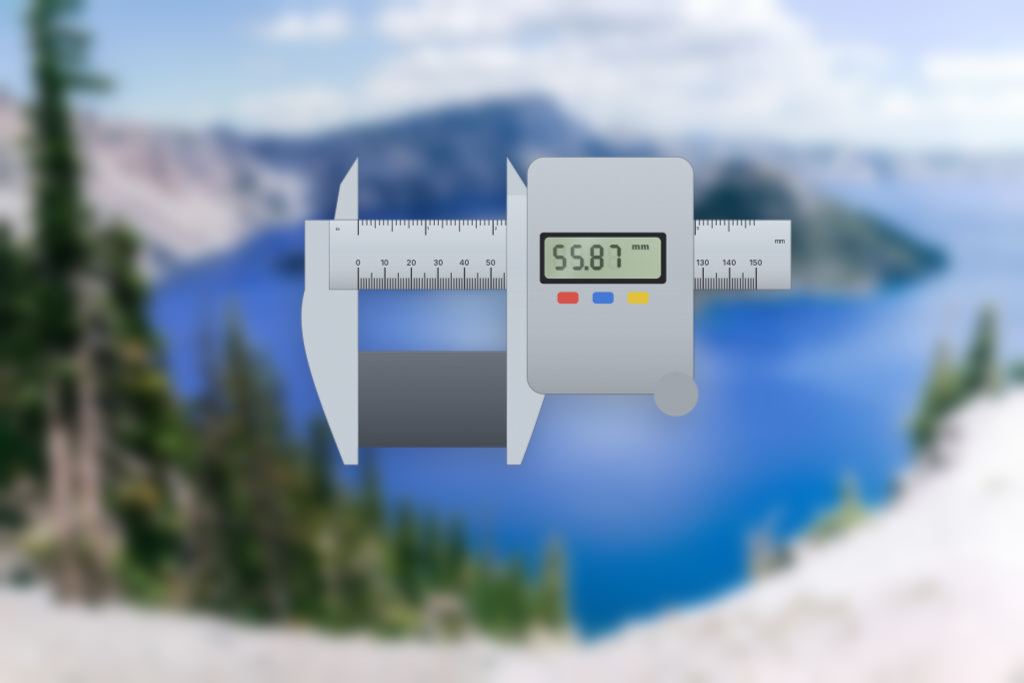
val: 55.87 mm
